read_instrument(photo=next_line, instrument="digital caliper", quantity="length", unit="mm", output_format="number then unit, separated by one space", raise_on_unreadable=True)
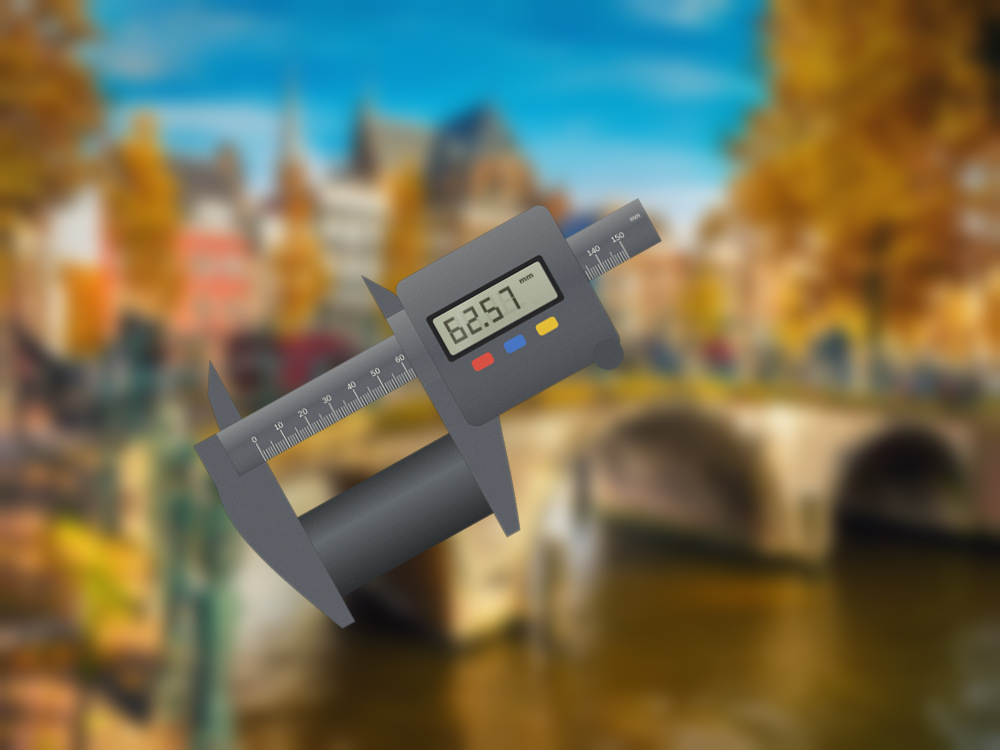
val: 62.57 mm
